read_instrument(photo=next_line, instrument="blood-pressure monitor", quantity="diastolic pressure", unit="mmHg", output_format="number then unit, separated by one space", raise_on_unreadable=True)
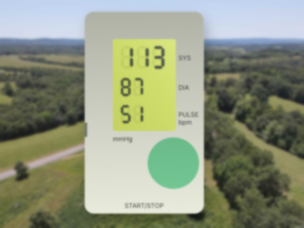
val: 87 mmHg
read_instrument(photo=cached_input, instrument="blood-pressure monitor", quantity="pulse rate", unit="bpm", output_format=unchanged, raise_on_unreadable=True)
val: 51 bpm
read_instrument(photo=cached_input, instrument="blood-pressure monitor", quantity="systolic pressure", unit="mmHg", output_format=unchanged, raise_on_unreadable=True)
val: 113 mmHg
